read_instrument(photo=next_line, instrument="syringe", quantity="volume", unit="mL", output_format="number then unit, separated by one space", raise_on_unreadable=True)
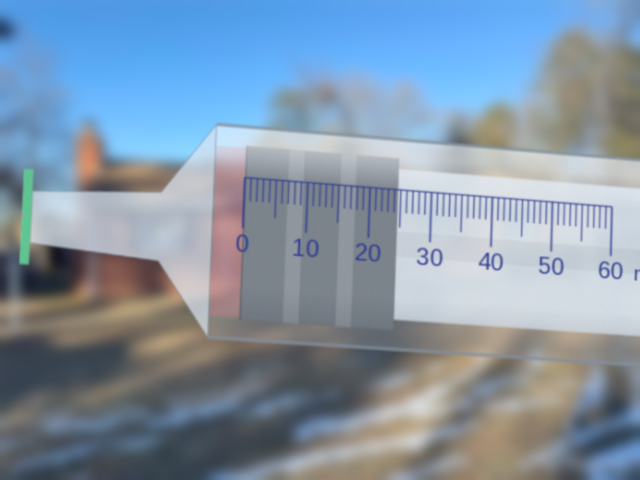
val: 0 mL
